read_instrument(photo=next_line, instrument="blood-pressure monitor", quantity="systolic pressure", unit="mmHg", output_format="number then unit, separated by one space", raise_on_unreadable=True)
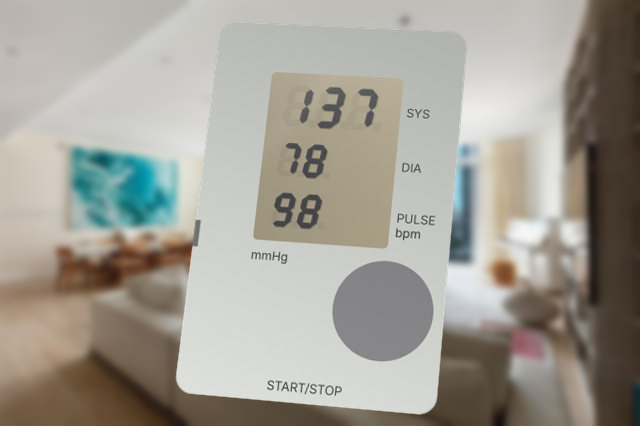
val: 137 mmHg
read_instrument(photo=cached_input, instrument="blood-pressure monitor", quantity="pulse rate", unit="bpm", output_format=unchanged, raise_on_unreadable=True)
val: 98 bpm
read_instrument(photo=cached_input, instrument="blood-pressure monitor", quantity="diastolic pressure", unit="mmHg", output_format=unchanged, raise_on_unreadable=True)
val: 78 mmHg
